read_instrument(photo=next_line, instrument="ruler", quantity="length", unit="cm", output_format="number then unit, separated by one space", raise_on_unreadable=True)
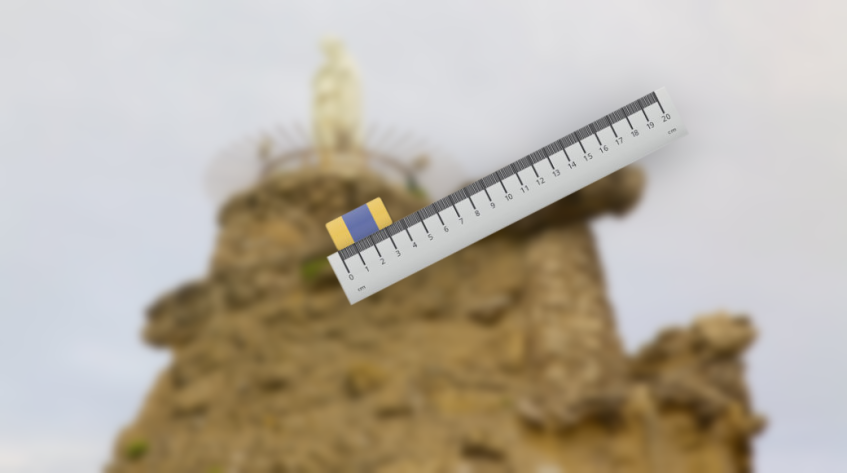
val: 3.5 cm
